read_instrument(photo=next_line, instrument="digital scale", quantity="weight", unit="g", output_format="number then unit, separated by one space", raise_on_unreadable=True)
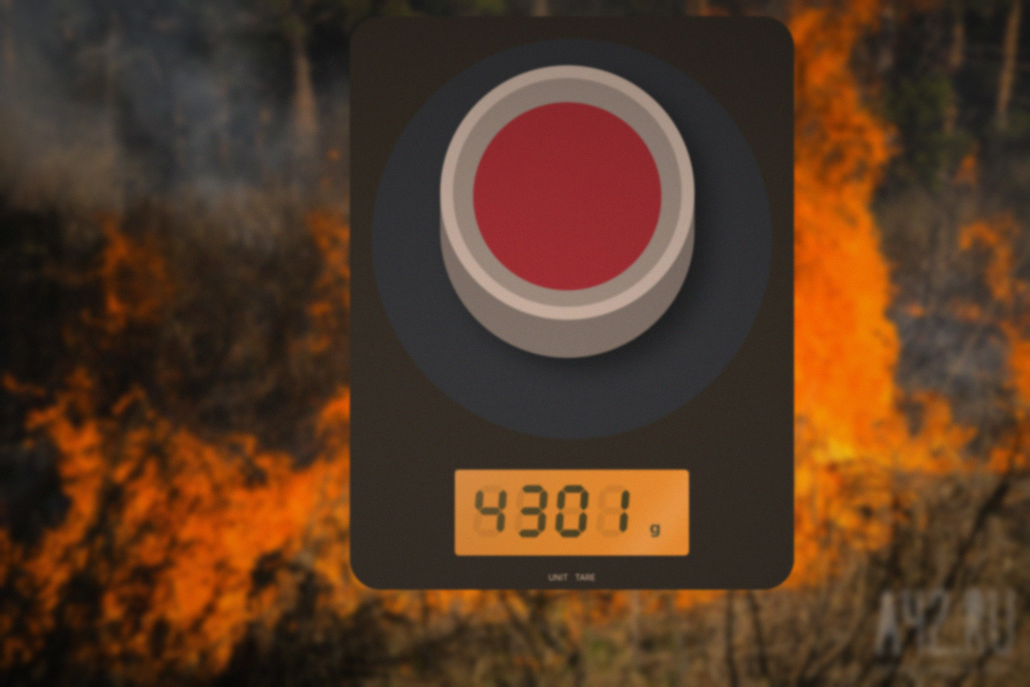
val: 4301 g
